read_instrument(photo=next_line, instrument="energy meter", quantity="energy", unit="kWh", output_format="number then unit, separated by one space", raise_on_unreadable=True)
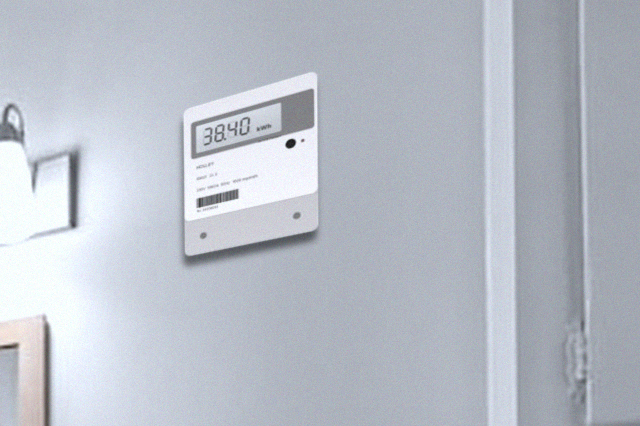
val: 38.40 kWh
